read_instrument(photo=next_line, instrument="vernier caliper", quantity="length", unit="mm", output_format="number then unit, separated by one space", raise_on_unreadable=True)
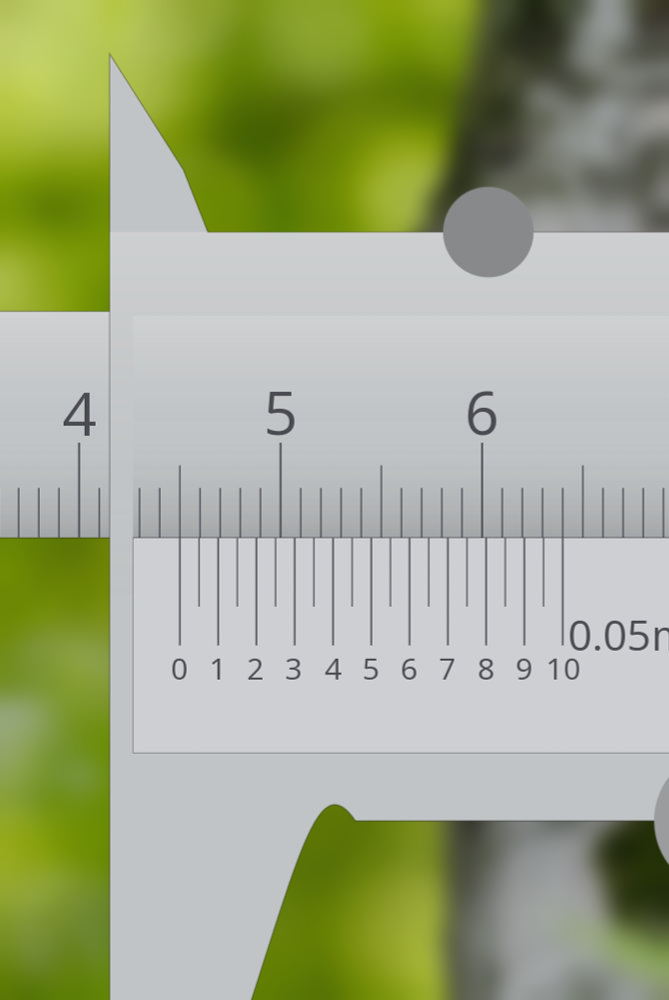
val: 45.0 mm
